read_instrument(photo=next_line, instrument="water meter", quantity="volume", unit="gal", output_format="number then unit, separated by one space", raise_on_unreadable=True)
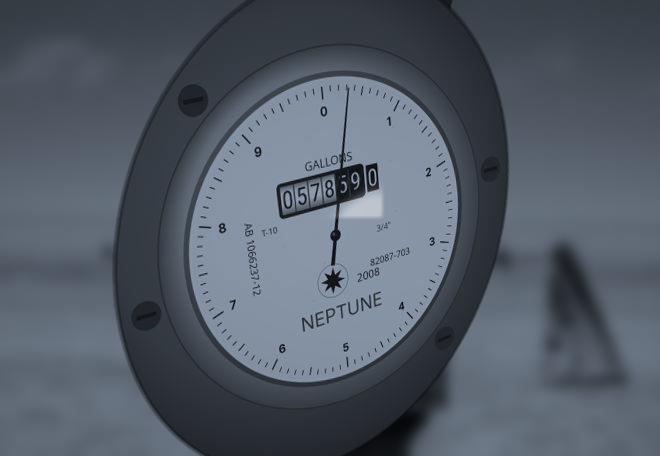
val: 578590.3 gal
